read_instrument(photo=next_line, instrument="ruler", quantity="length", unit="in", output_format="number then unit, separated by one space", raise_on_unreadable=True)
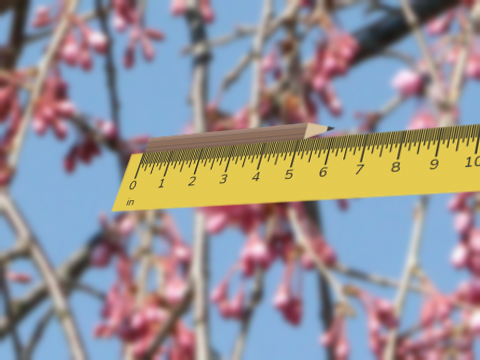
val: 6 in
